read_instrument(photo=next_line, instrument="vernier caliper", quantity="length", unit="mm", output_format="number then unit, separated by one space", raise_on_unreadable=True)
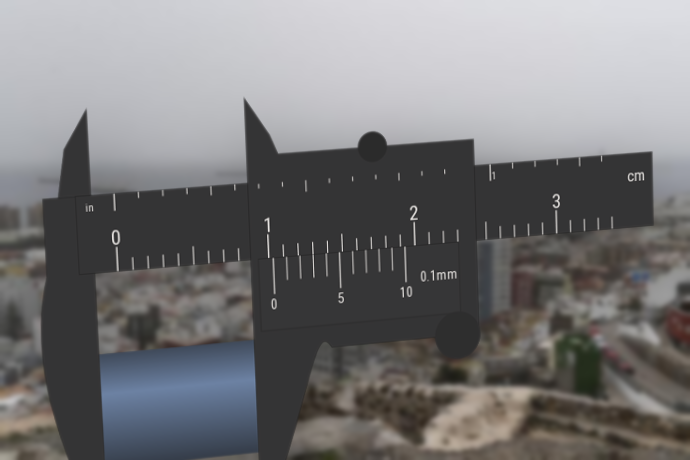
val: 10.3 mm
